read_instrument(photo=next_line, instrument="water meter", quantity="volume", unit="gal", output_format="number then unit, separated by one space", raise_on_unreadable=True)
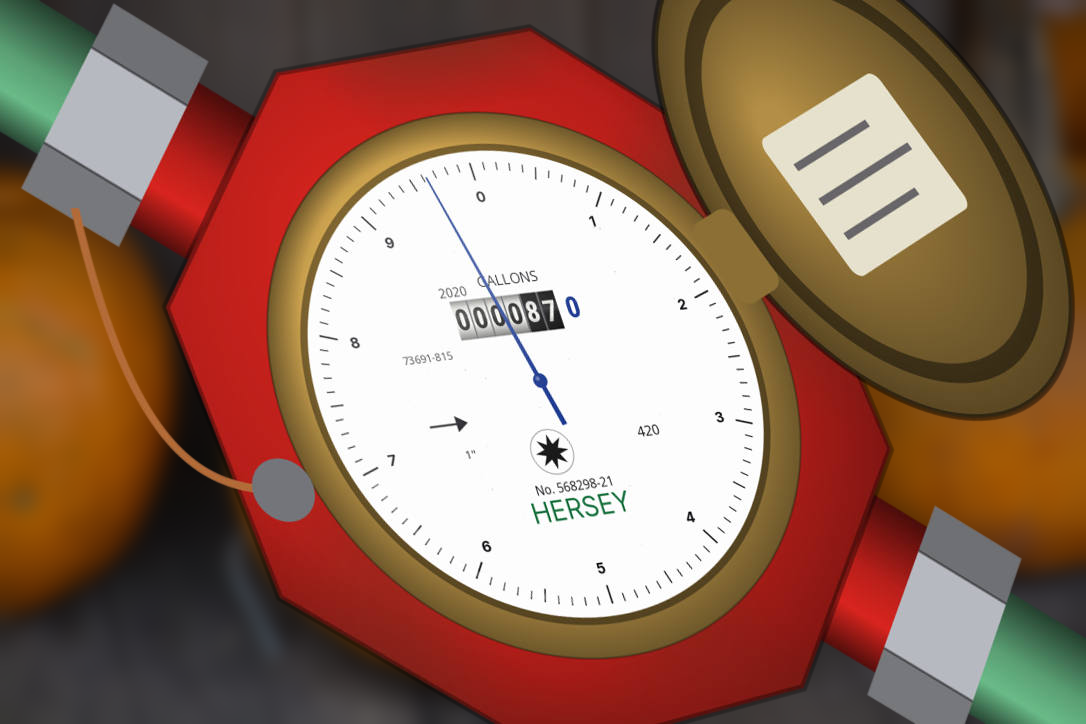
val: 869.6 gal
